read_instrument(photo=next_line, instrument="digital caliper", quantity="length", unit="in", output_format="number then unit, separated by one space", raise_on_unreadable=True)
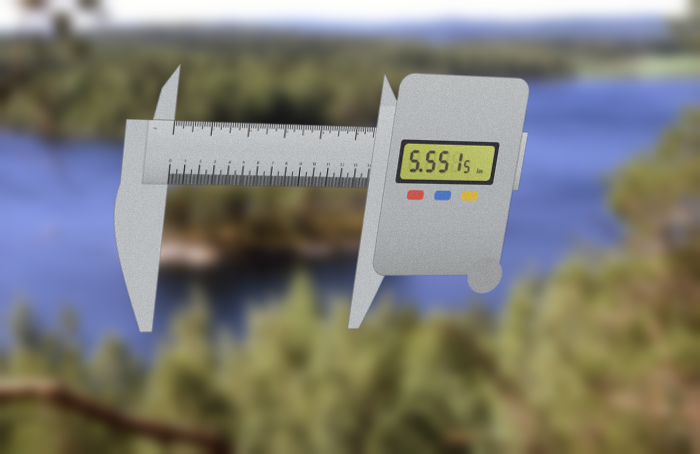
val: 5.5515 in
